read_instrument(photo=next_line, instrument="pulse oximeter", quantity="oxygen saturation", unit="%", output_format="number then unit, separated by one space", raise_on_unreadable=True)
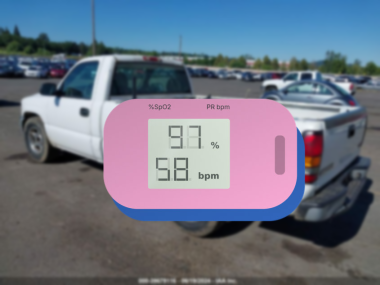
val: 97 %
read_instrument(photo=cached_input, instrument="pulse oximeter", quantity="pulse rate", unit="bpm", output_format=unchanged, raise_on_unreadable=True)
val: 58 bpm
